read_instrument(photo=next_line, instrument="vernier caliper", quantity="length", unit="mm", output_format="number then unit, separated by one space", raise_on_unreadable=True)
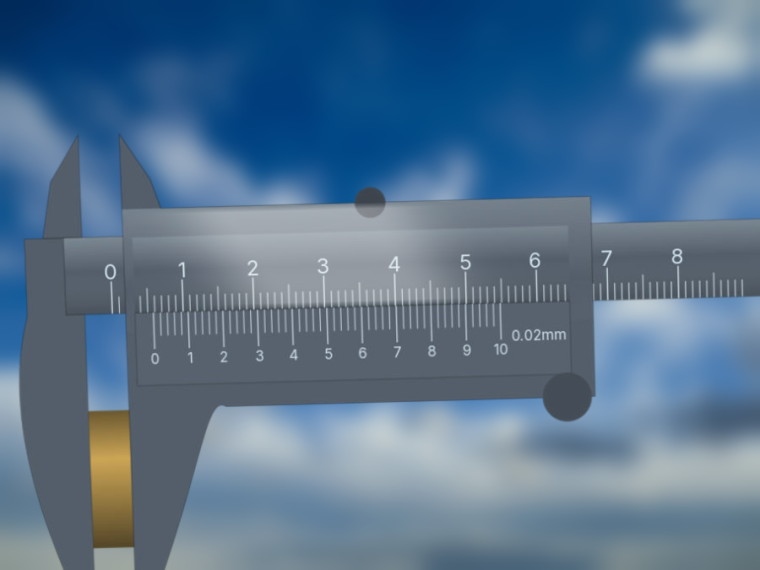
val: 5.8 mm
